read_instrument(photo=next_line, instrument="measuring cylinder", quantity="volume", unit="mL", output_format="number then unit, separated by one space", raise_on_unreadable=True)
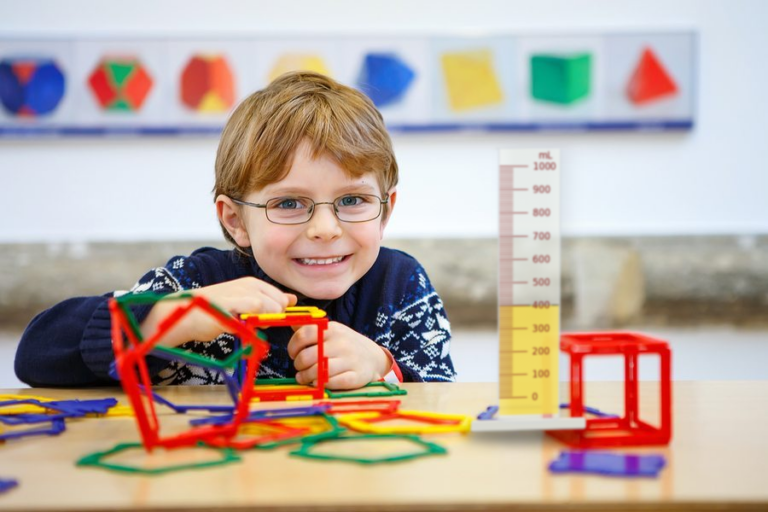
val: 400 mL
